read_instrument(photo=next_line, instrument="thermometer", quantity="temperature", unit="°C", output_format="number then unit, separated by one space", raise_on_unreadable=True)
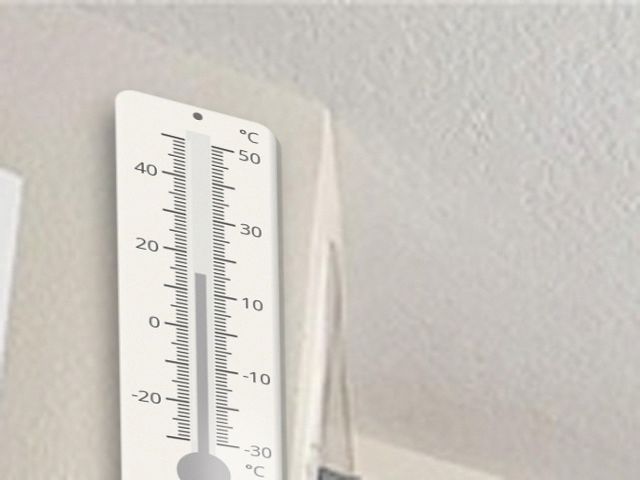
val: 15 °C
